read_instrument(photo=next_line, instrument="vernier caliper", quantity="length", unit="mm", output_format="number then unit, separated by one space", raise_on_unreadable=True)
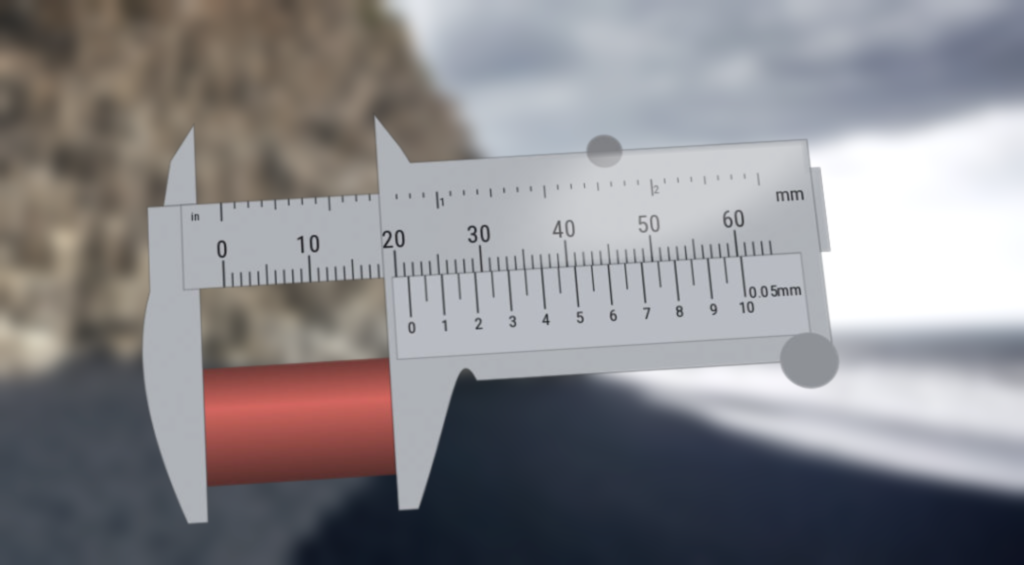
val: 21.4 mm
